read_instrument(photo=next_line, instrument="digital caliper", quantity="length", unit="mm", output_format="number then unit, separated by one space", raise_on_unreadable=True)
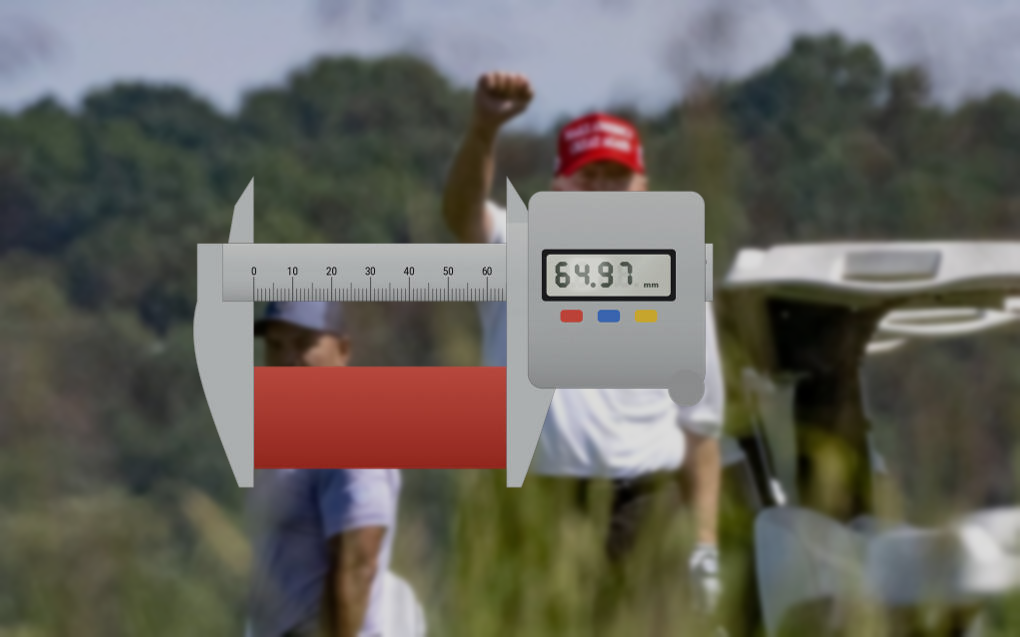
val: 64.97 mm
